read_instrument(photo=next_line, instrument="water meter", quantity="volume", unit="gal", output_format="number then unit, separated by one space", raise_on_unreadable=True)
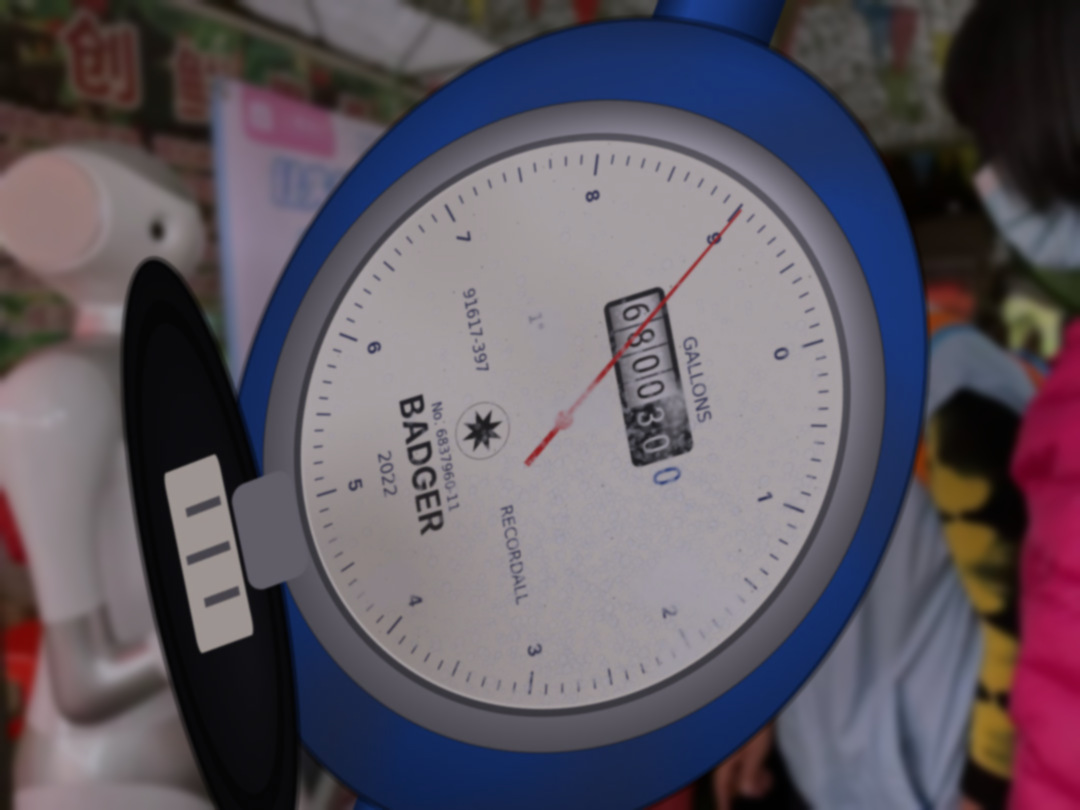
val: 6800299.0 gal
